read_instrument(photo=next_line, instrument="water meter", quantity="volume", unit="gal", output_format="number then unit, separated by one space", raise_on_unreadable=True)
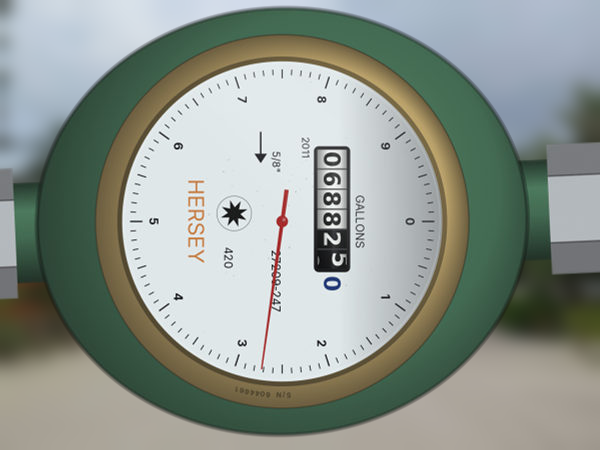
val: 688252.7 gal
